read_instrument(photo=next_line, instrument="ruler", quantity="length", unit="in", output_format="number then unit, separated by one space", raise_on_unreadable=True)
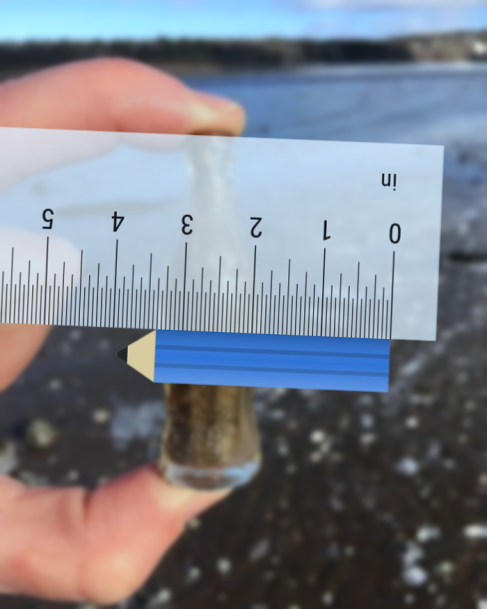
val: 3.9375 in
